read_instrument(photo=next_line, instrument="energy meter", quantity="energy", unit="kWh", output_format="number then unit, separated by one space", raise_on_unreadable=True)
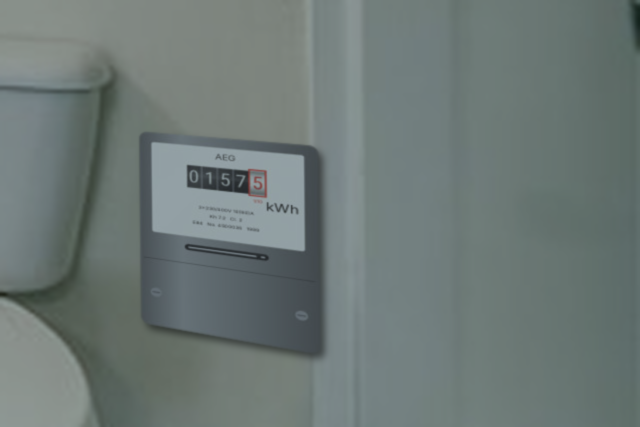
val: 157.5 kWh
